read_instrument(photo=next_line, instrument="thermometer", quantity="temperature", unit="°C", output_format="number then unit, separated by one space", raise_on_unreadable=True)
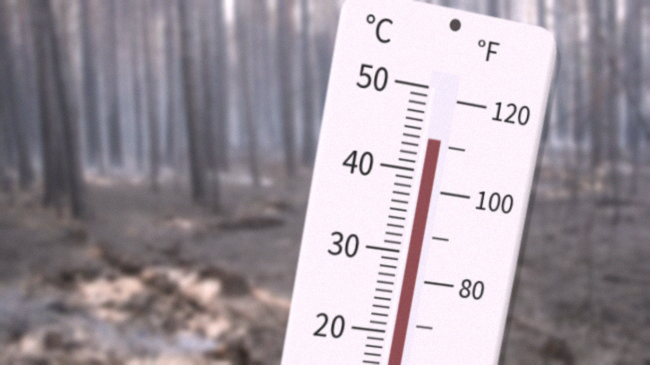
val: 44 °C
